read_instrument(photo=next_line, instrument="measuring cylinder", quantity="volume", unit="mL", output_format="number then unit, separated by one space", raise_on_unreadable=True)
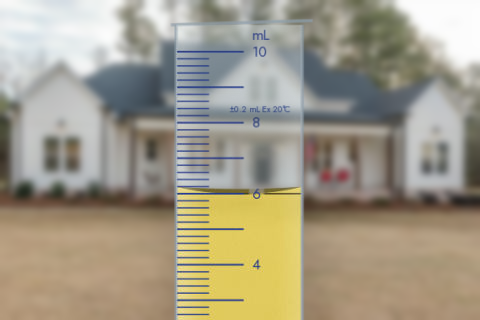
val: 6 mL
